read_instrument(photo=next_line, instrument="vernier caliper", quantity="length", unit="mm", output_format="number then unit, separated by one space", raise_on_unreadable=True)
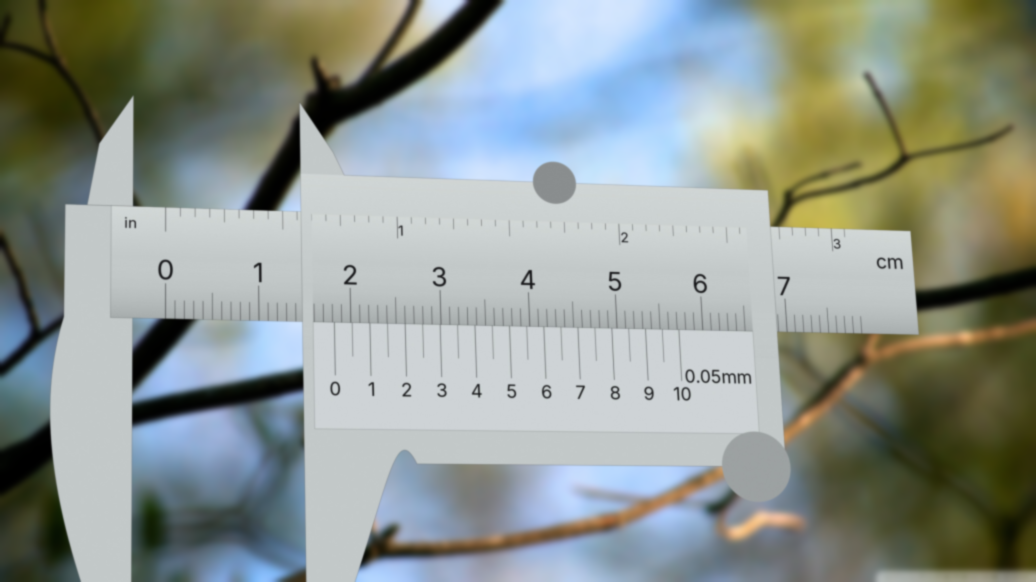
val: 18.2 mm
